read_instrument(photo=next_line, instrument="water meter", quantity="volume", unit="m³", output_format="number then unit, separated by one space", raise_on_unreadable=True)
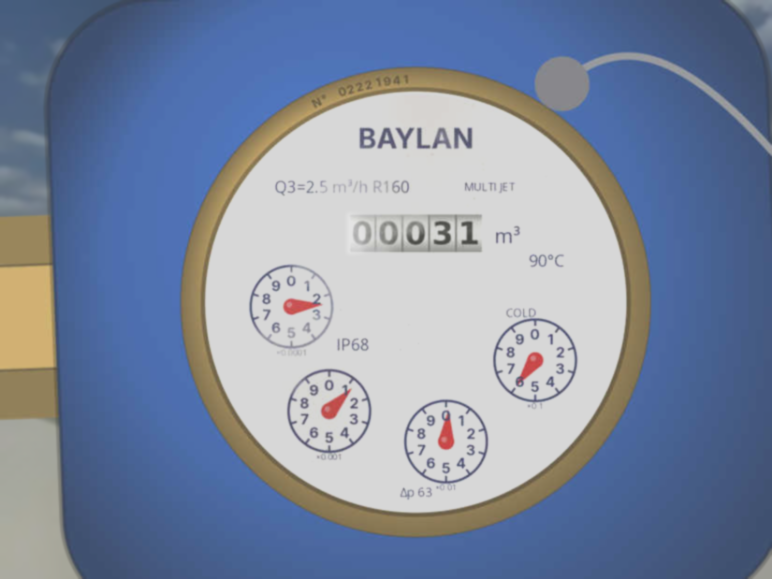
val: 31.6012 m³
